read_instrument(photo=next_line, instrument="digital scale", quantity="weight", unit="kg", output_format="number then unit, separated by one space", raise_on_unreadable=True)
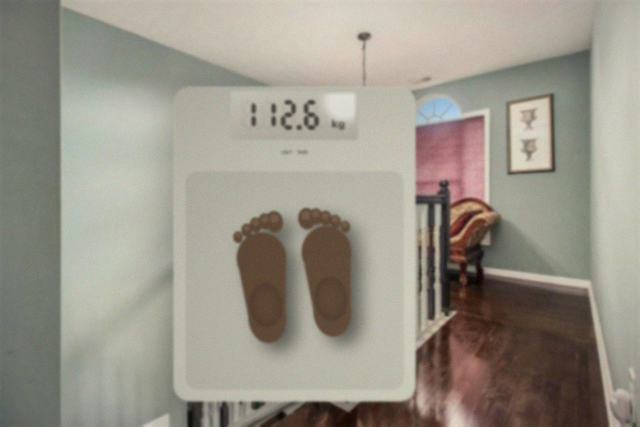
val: 112.6 kg
